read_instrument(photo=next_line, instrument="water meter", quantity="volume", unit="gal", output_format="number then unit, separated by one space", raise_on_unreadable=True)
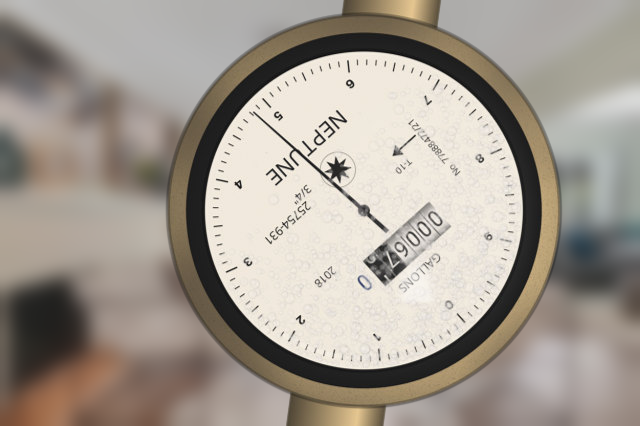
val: 6714.8 gal
